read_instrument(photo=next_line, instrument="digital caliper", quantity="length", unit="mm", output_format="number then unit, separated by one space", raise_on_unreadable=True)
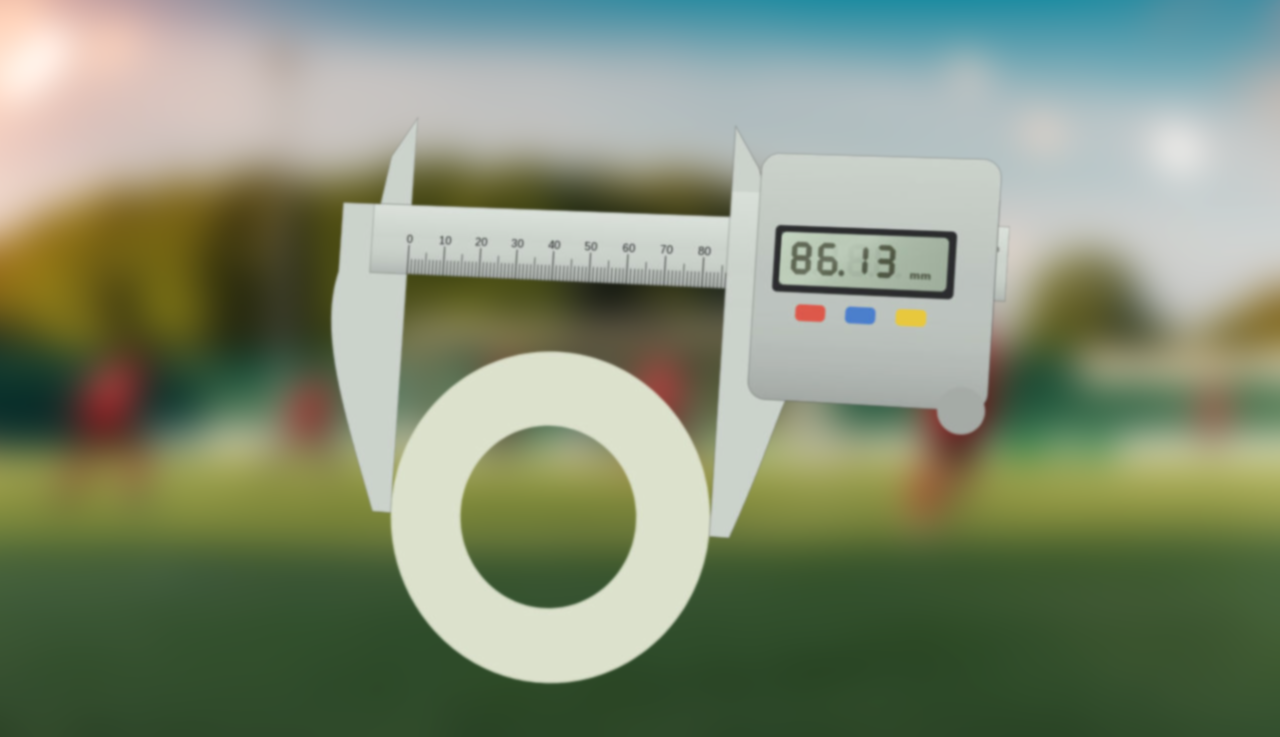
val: 86.13 mm
